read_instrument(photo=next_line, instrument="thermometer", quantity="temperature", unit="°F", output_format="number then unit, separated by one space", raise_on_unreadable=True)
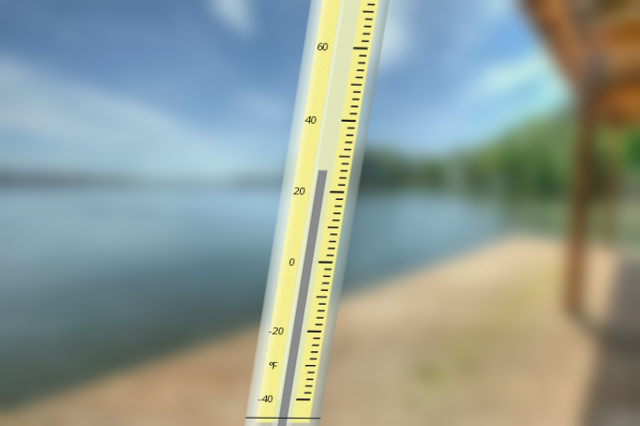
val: 26 °F
